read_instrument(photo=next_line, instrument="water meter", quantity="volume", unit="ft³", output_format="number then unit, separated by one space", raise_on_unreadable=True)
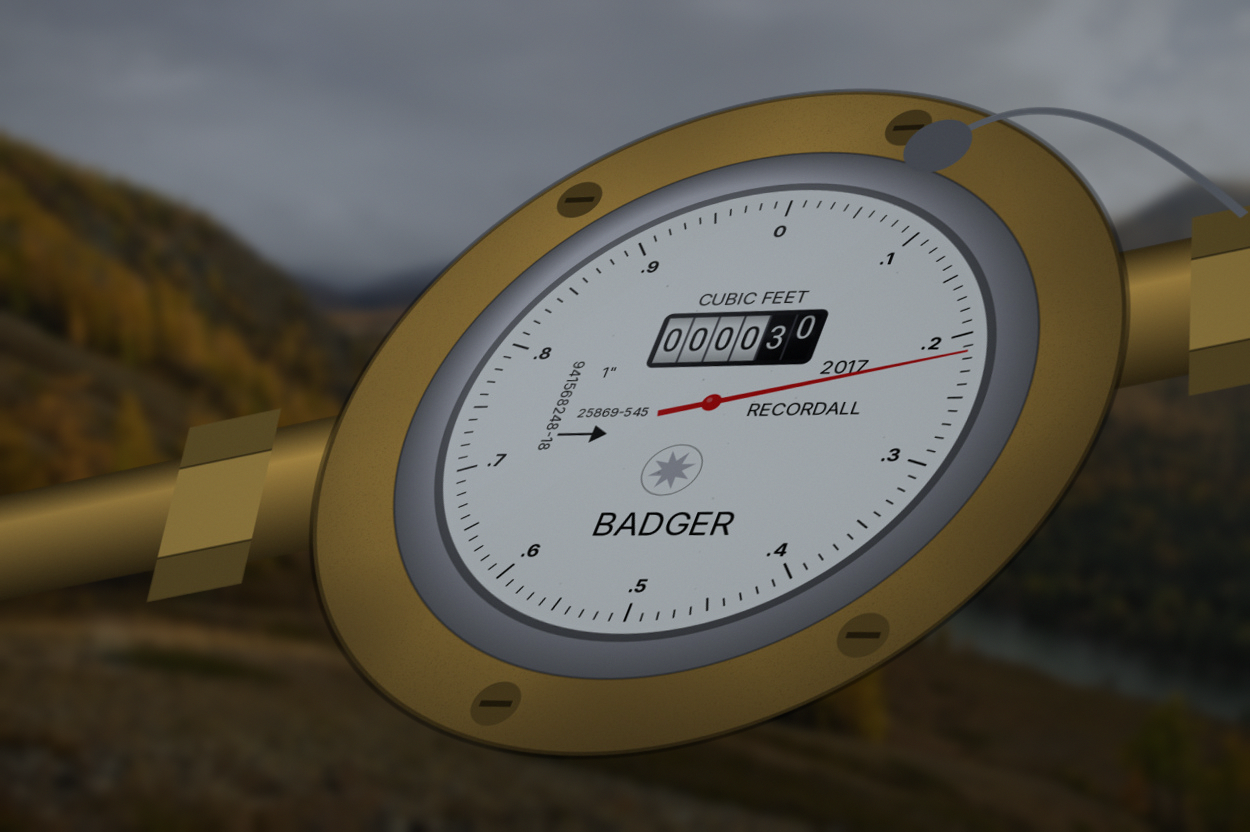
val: 30.21 ft³
